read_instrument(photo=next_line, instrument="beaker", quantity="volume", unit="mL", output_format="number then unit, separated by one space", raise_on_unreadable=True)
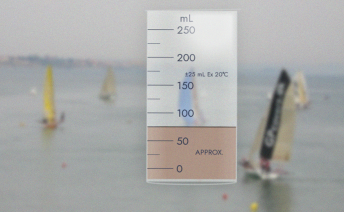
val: 75 mL
